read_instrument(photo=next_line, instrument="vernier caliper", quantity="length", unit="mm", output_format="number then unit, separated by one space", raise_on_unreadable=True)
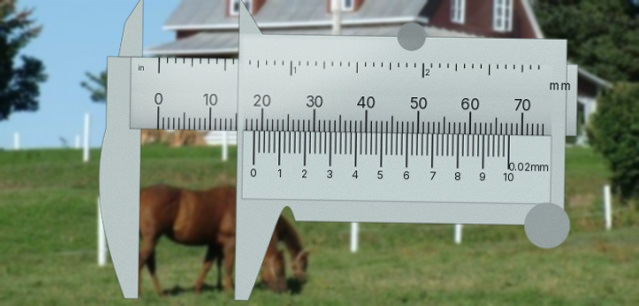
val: 18.5 mm
